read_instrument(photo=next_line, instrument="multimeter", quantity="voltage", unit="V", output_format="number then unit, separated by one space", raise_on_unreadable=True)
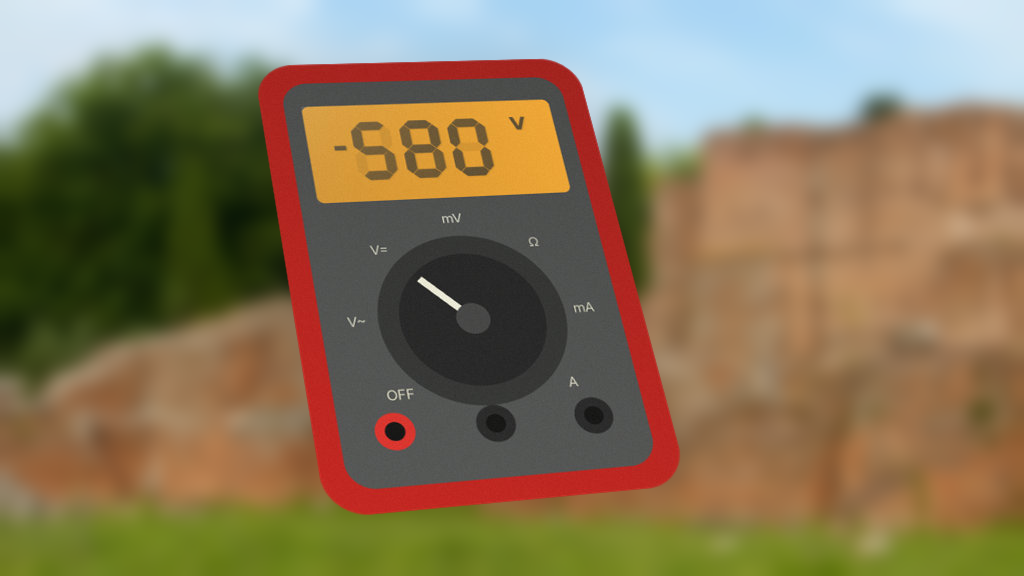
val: -580 V
